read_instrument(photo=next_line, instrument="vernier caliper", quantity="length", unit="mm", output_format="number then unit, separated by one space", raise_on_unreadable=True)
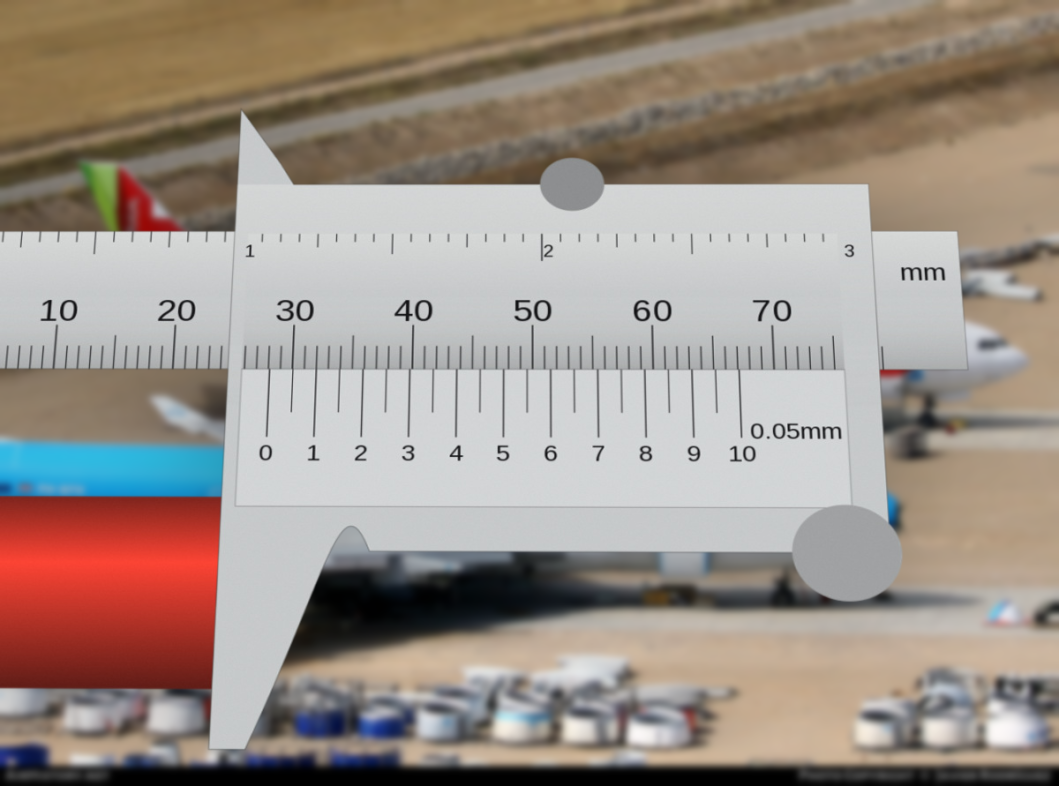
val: 28.1 mm
